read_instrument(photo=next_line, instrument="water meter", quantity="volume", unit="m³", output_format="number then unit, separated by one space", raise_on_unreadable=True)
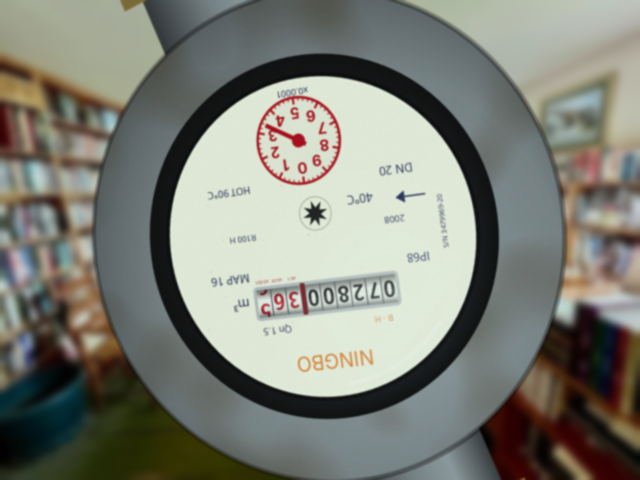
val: 72800.3653 m³
